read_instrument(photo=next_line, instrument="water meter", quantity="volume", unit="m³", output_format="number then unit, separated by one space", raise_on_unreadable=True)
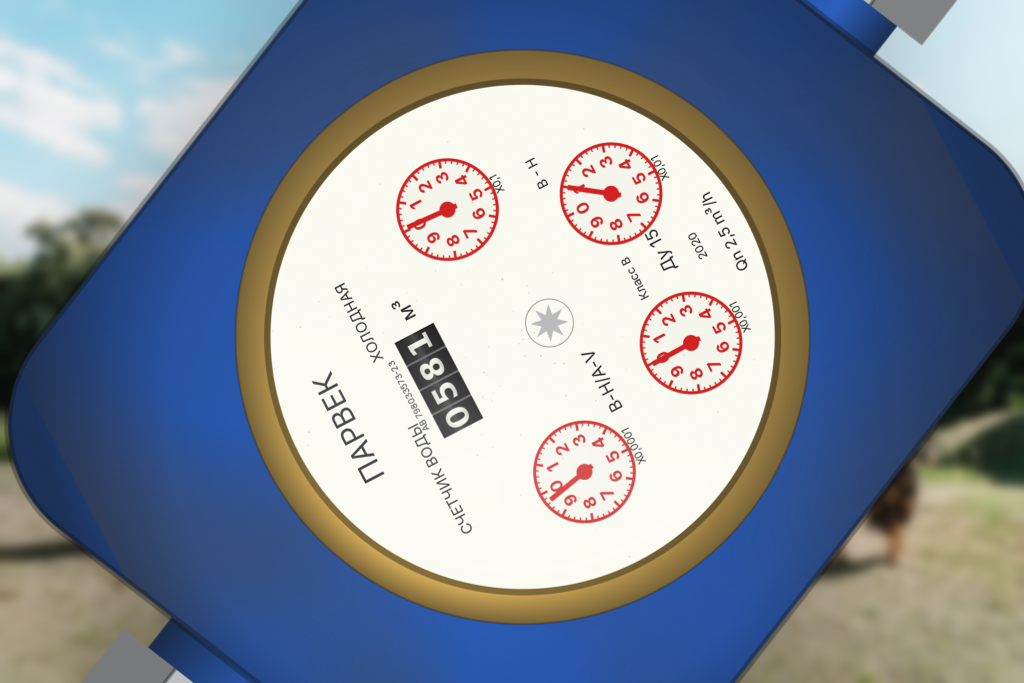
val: 581.0099 m³
